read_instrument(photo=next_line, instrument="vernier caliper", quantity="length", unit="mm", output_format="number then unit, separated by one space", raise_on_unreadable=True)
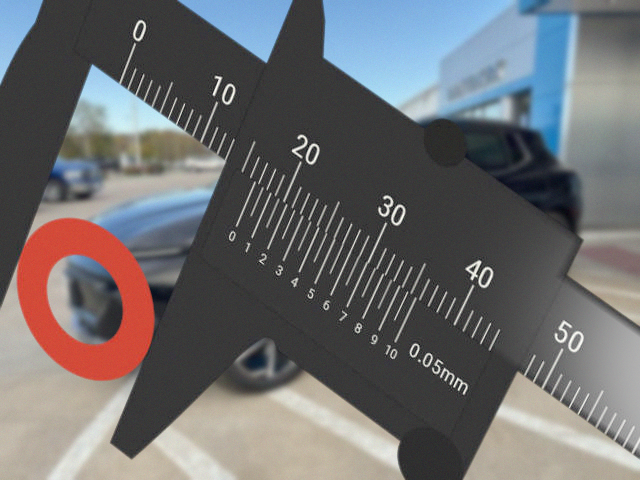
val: 16.6 mm
